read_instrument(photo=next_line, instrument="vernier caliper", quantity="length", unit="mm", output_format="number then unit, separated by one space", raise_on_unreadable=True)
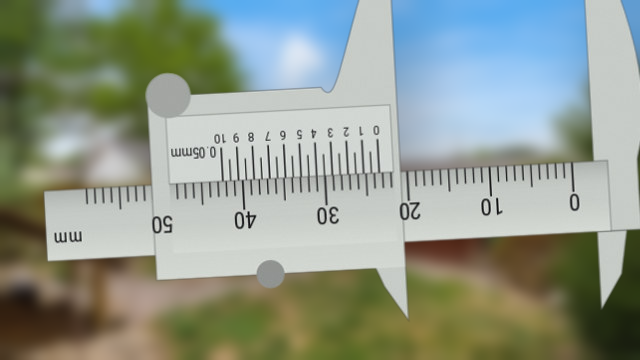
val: 23.4 mm
